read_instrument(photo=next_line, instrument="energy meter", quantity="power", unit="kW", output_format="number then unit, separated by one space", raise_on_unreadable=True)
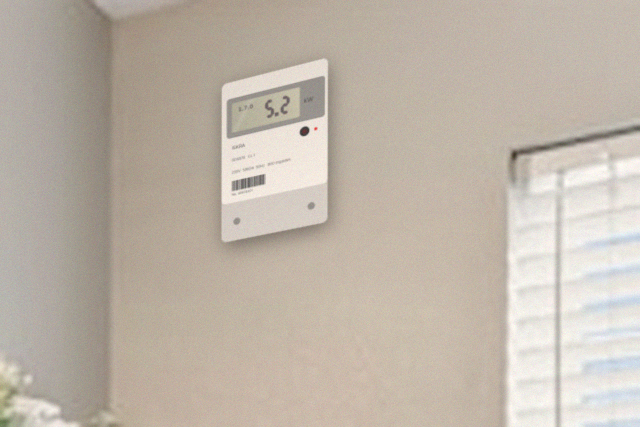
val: 5.2 kW
